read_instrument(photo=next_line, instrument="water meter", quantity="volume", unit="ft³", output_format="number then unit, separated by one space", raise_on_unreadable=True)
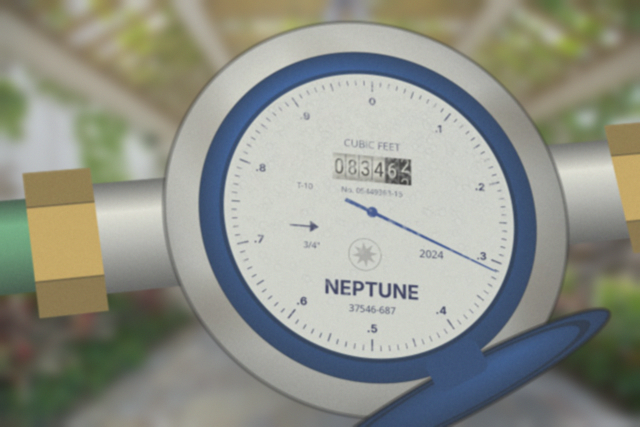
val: 83462.31 ft³
